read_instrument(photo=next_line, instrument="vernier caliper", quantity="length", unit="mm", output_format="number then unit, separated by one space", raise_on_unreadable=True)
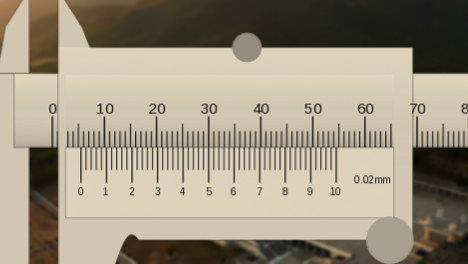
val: 5.5 mm
